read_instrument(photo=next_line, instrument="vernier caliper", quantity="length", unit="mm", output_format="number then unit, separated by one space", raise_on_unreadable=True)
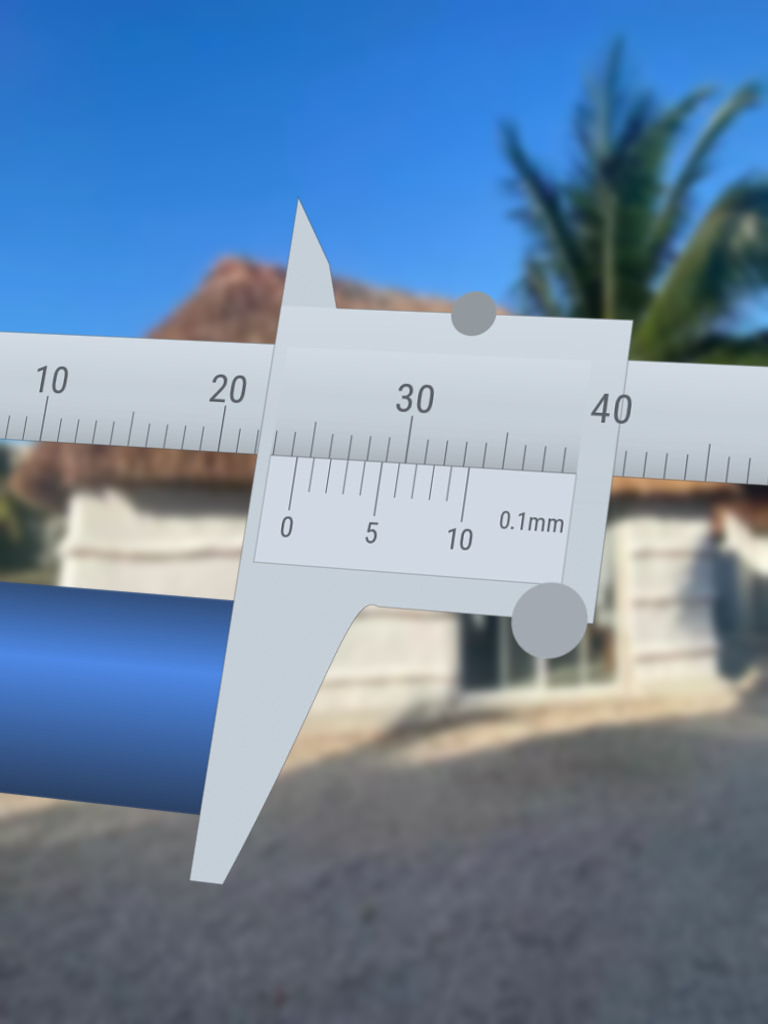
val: 24.3 mm
